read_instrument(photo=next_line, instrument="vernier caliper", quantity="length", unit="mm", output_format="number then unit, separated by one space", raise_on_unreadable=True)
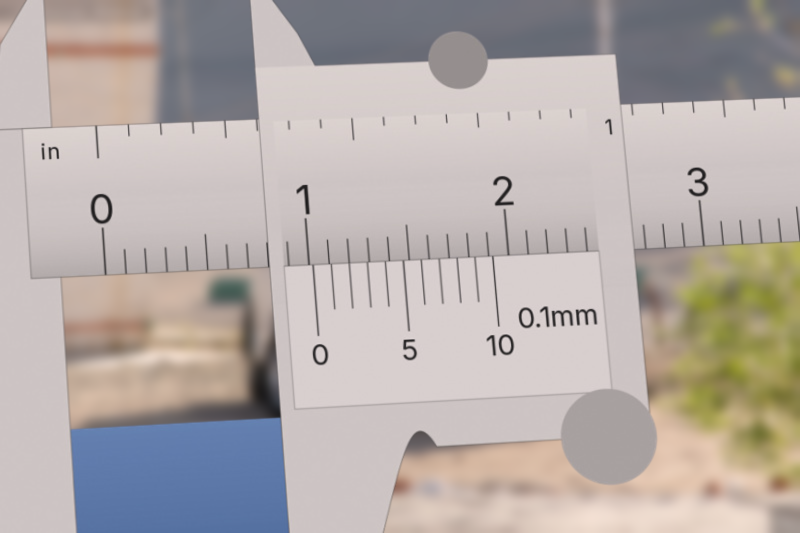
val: 10.2 mm
